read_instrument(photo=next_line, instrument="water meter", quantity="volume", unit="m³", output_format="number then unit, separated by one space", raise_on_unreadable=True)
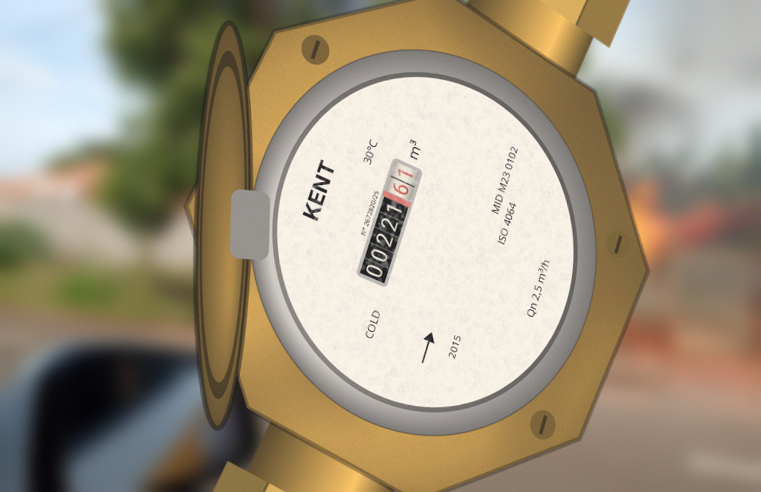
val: 221.61 m³
